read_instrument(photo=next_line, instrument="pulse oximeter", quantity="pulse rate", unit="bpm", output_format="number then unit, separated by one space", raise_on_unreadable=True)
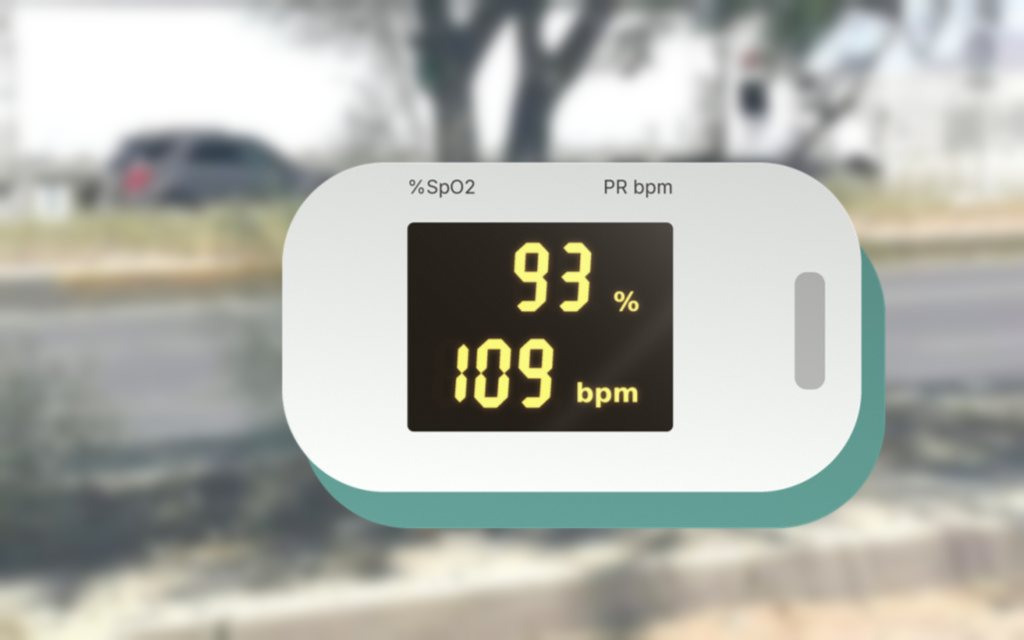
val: 109 bpm
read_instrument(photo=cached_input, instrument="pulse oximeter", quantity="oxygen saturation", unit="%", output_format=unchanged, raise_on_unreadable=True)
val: 93 %
